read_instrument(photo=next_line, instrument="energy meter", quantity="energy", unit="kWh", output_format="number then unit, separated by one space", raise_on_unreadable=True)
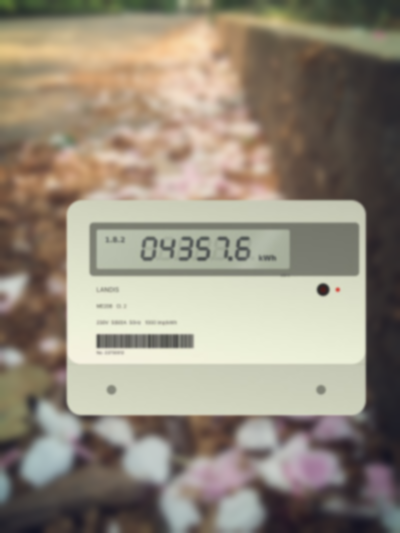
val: 4357.6 kWh
